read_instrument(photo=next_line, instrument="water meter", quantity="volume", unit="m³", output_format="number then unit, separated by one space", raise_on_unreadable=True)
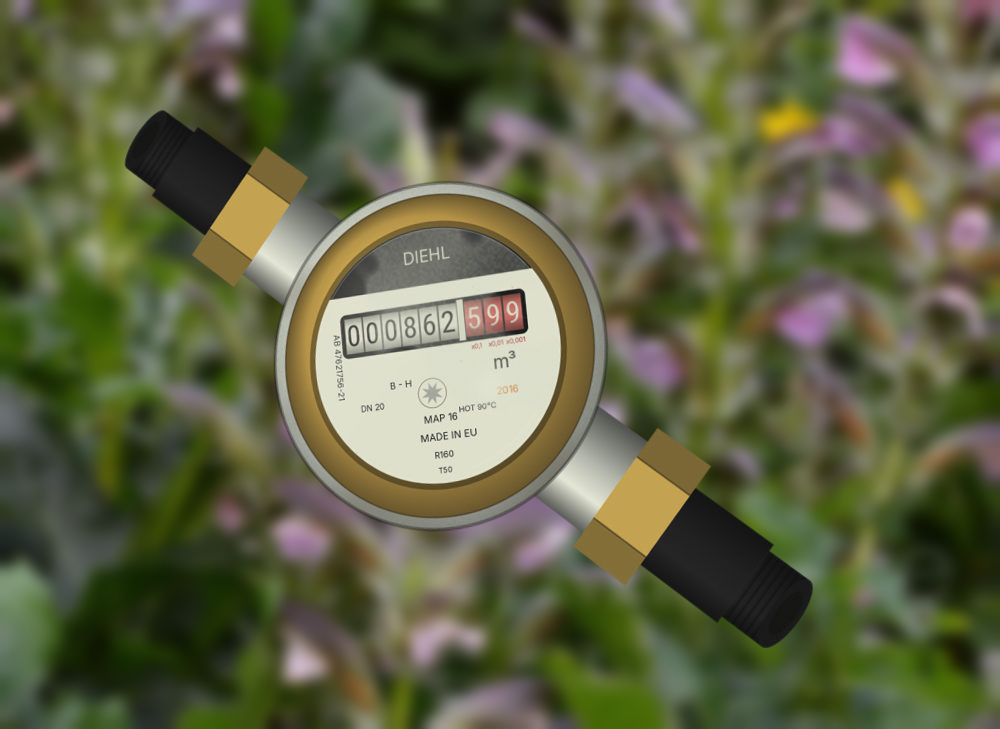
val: 862.599 m³
